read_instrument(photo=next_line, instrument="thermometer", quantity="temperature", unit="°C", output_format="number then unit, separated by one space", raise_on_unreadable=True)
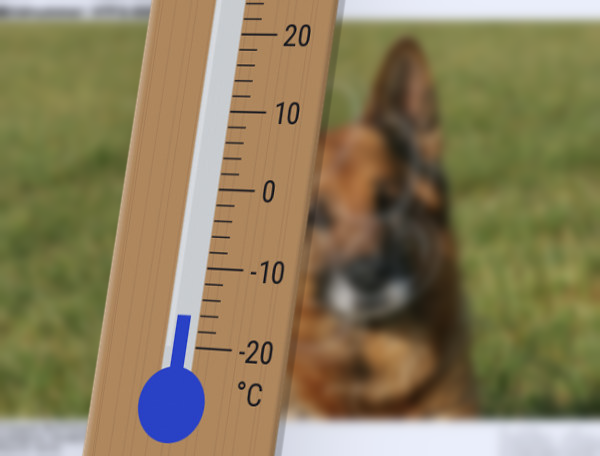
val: -16 °C
